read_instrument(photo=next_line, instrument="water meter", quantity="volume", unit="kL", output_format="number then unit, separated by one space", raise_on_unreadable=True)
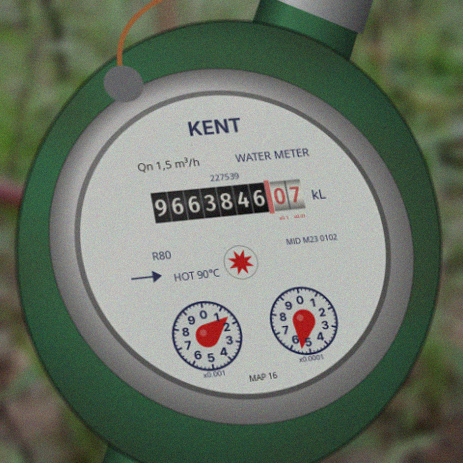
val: 9663846.0715 kL
